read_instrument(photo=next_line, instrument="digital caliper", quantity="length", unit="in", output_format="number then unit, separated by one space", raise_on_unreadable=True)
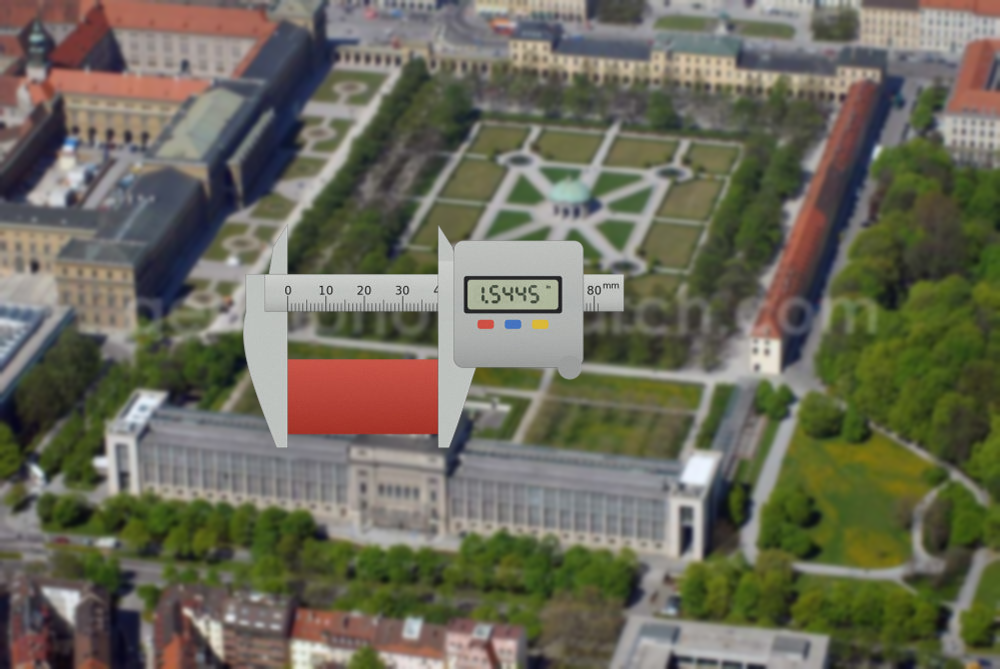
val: 1.5445 in
